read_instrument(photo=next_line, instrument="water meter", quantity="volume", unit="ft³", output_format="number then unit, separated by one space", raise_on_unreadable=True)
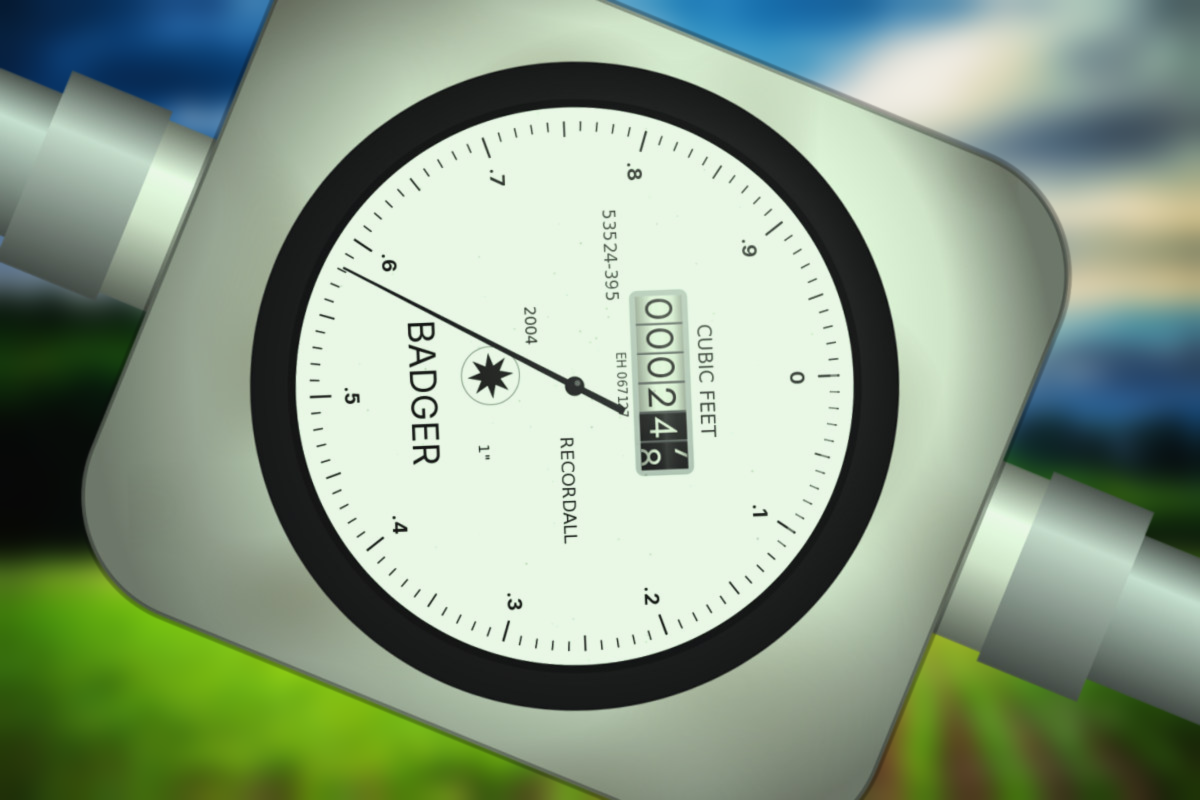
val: 247.58 ft³
